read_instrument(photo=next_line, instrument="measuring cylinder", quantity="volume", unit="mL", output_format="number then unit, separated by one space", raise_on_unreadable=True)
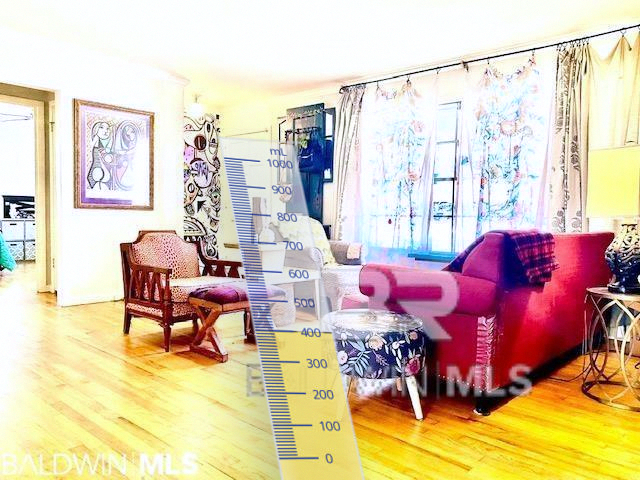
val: 400 mL
